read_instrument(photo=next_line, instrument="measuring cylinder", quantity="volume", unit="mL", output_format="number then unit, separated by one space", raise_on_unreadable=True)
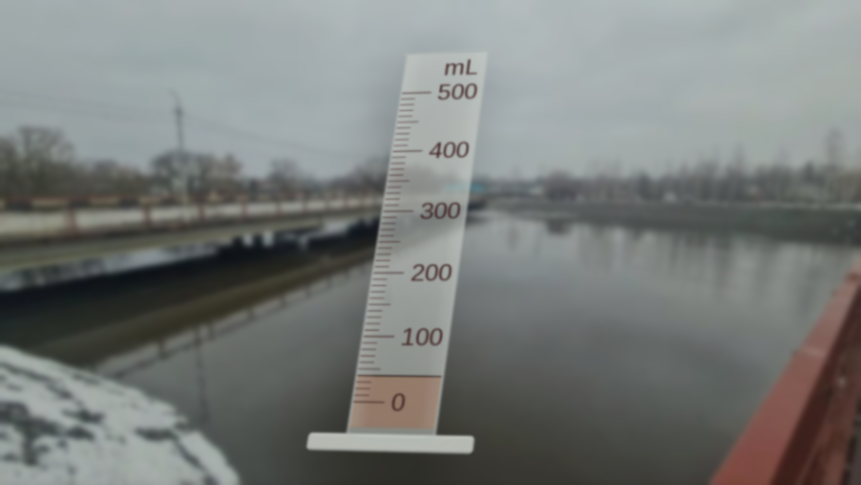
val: 40 mL
